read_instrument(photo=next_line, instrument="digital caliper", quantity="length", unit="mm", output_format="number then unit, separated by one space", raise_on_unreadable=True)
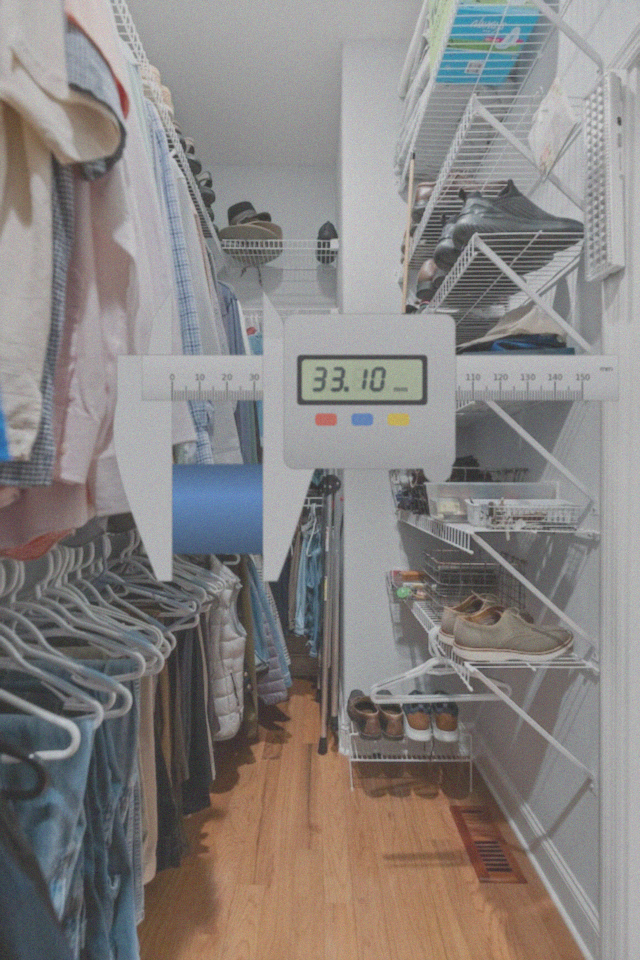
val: 33.10 mm
